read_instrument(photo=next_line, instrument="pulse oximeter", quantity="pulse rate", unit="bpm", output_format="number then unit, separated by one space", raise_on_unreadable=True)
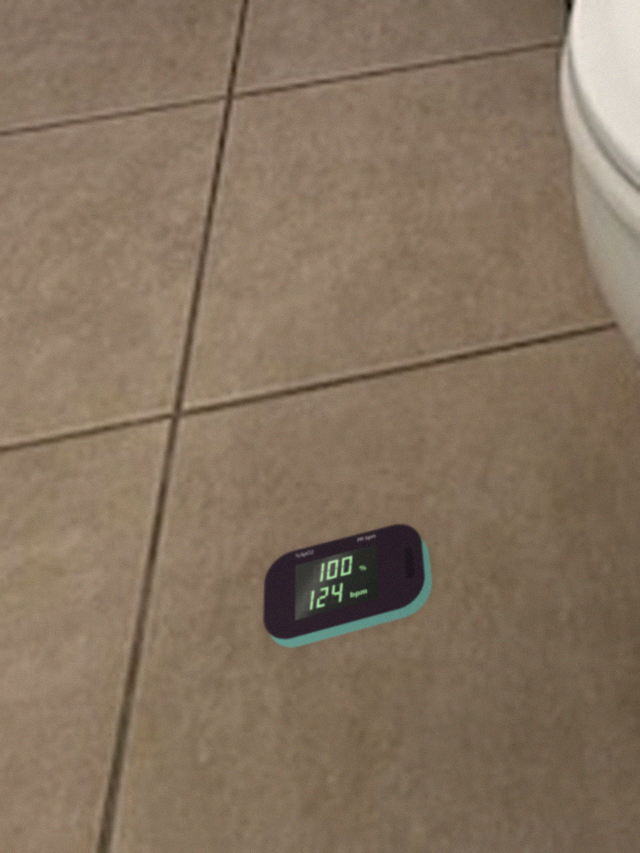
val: 124 bpm
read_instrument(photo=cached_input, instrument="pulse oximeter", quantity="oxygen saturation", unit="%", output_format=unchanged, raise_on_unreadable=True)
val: 100 %
